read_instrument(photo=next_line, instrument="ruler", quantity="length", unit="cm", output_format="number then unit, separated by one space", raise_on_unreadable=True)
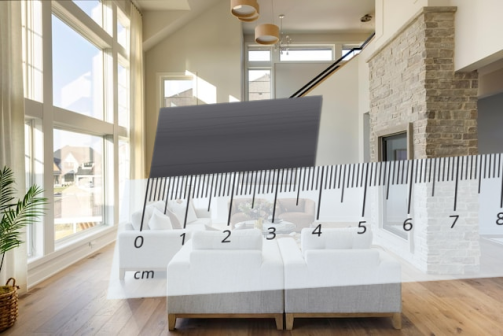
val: 3.8 cm
